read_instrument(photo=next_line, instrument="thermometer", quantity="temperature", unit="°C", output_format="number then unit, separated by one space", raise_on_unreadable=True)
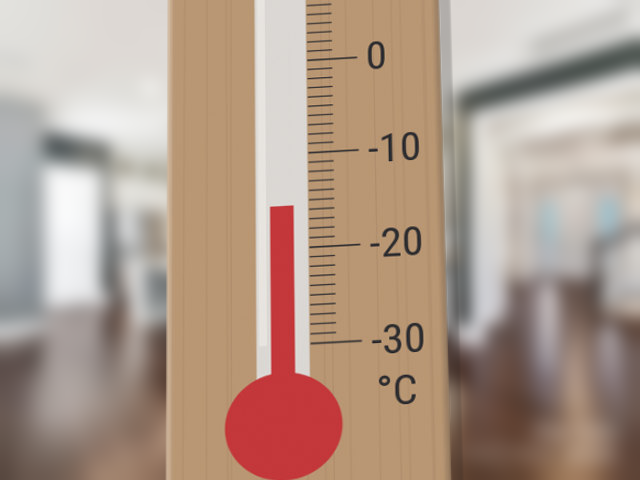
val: -15.5 °C
